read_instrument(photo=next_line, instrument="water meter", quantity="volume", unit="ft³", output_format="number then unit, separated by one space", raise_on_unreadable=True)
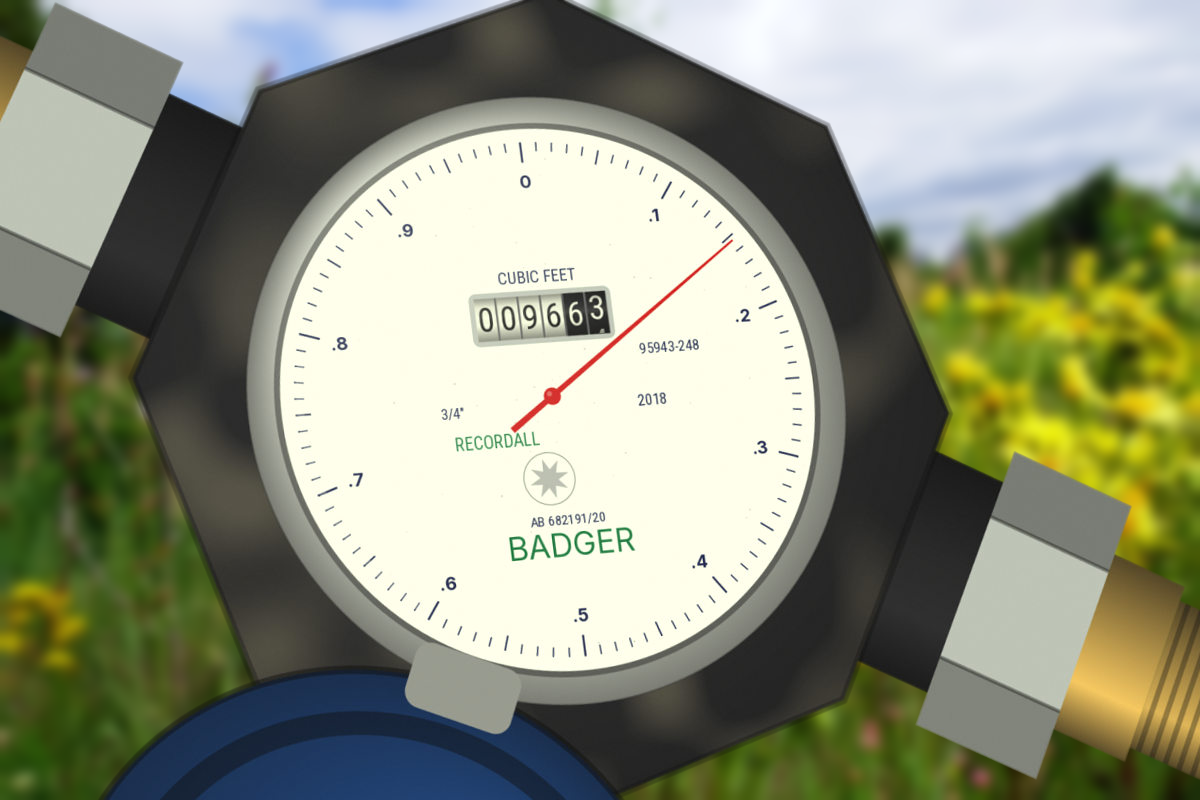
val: 9663.15 ft³
